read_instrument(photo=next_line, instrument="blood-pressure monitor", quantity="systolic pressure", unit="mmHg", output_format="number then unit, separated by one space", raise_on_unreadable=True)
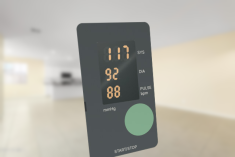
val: 117 mmHg
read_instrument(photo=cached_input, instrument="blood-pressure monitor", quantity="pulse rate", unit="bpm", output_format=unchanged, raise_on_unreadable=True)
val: 88 bpm
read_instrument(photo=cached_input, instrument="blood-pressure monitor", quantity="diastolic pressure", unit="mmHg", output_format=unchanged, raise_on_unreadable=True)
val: 92 mmHg
